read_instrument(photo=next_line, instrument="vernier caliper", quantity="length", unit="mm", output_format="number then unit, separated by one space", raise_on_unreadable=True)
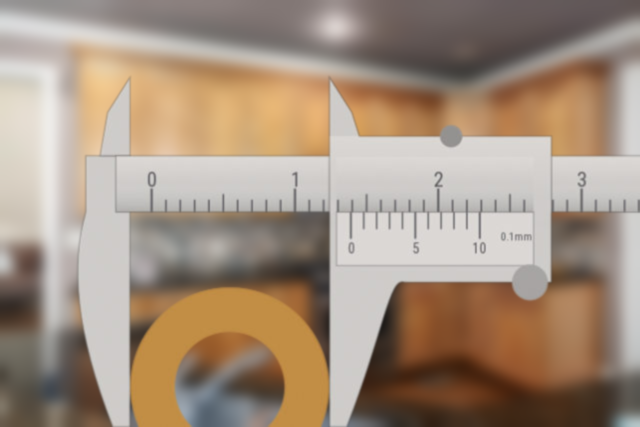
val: 13.9 mm
